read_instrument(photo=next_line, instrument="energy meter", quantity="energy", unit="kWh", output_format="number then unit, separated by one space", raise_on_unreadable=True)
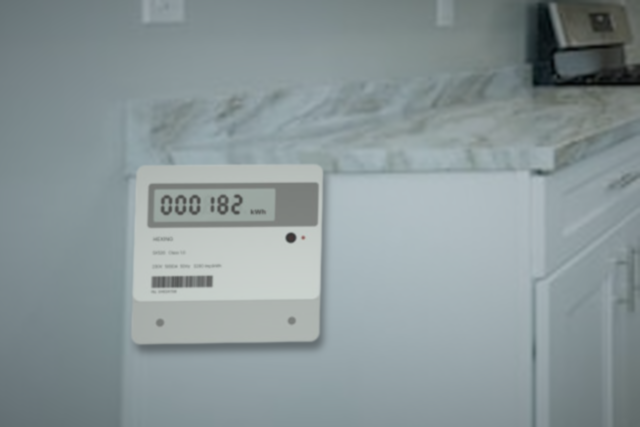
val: 182 kWh
